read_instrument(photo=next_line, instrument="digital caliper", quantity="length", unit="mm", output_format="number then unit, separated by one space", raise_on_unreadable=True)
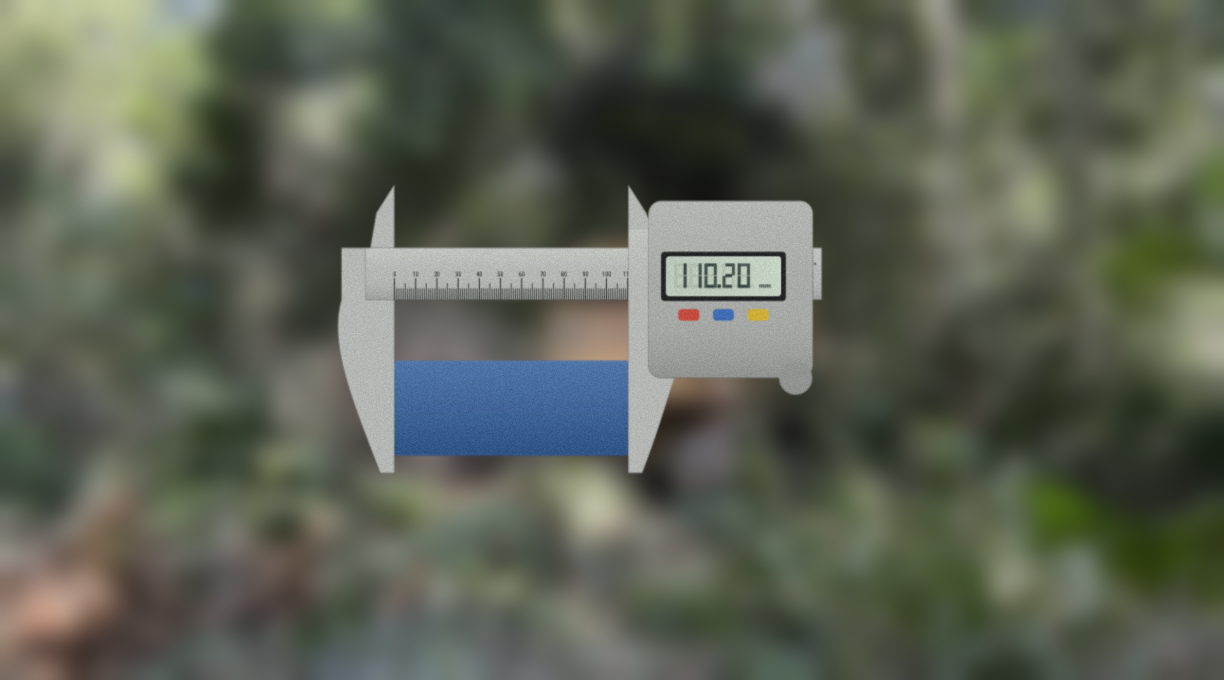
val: 110.20 mm
